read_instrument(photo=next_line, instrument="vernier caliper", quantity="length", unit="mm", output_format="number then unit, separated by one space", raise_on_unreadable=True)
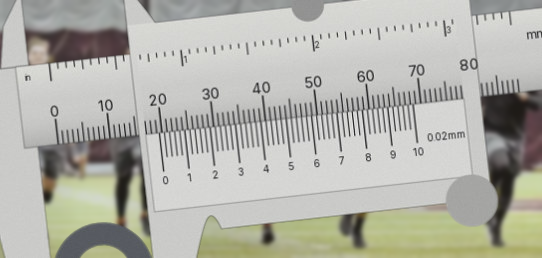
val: 19.5 mm
